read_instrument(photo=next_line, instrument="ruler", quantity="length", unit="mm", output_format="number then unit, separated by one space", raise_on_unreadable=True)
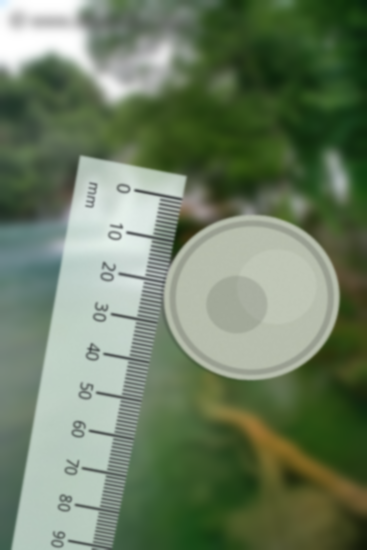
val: 40 mm
